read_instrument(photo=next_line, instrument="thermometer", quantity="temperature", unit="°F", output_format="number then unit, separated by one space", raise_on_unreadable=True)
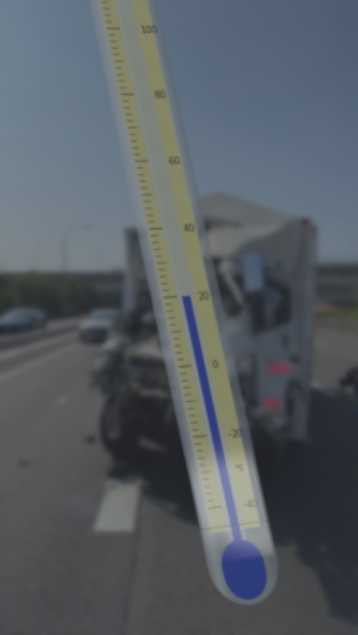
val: 20 °F
